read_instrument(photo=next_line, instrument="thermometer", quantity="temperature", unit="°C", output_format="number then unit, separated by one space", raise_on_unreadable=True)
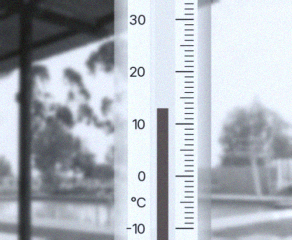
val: 13 °C
